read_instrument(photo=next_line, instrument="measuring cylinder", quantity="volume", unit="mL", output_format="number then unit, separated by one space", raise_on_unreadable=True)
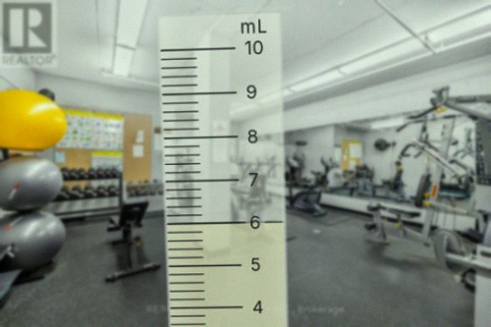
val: 6 mL
